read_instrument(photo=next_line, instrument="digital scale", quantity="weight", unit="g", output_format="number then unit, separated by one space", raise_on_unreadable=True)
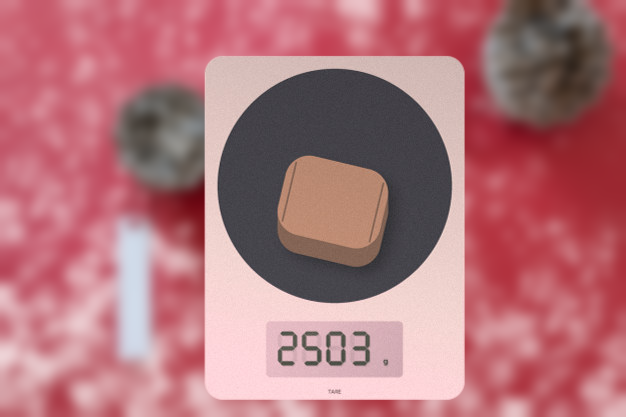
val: 2503 g
